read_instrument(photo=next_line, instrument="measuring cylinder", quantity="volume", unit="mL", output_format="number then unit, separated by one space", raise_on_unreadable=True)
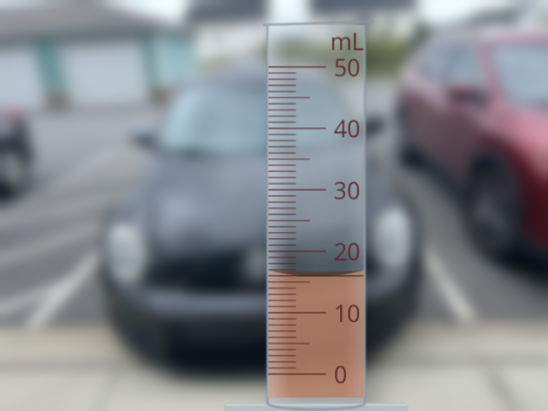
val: 16 mL
